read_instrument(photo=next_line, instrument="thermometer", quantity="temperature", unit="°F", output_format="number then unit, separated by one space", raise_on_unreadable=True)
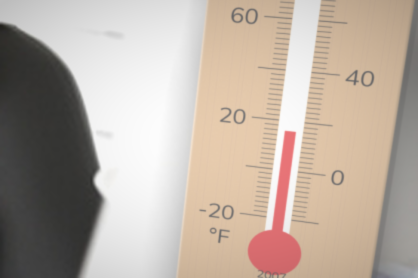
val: 16 °F
